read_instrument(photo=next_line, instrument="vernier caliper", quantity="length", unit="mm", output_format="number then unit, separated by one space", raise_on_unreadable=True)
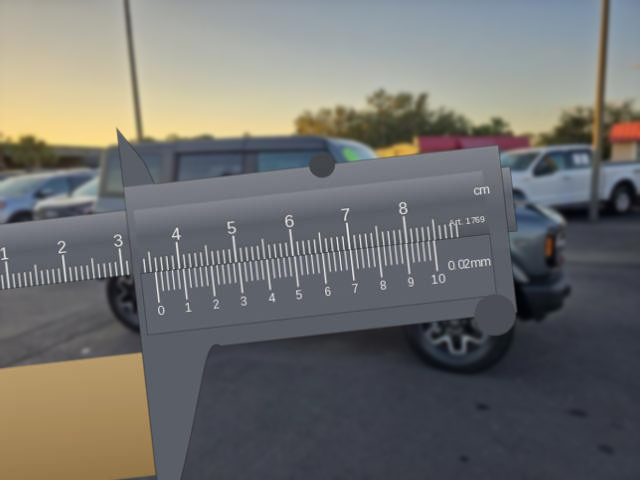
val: 35.8 mm
